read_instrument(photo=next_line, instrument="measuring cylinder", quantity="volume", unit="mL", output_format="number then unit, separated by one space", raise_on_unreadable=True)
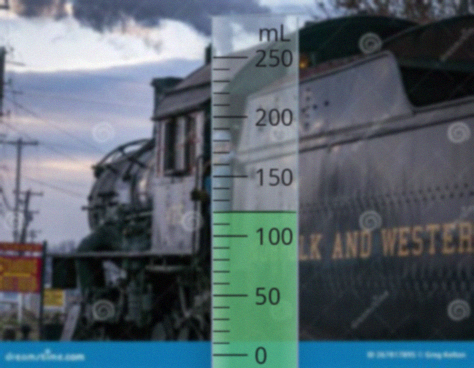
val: 120 mL
